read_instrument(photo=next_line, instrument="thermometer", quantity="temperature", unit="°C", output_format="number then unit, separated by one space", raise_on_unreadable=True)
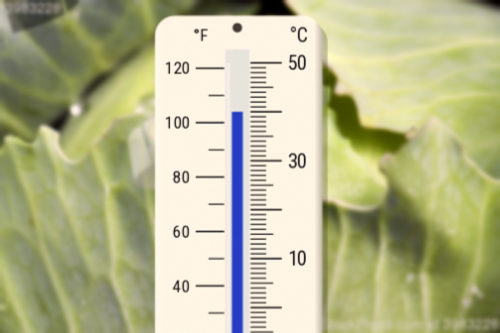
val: 40 °C
